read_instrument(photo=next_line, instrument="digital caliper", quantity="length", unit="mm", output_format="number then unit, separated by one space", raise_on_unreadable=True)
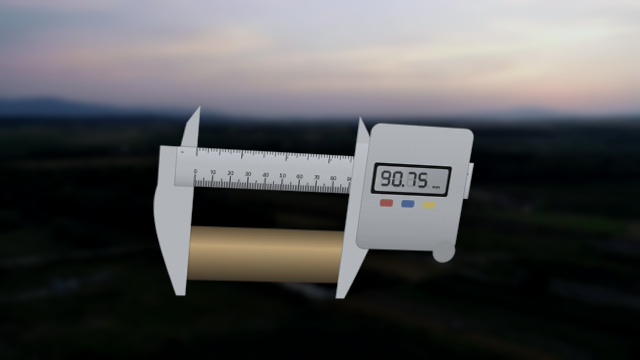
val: 90.75 mm
